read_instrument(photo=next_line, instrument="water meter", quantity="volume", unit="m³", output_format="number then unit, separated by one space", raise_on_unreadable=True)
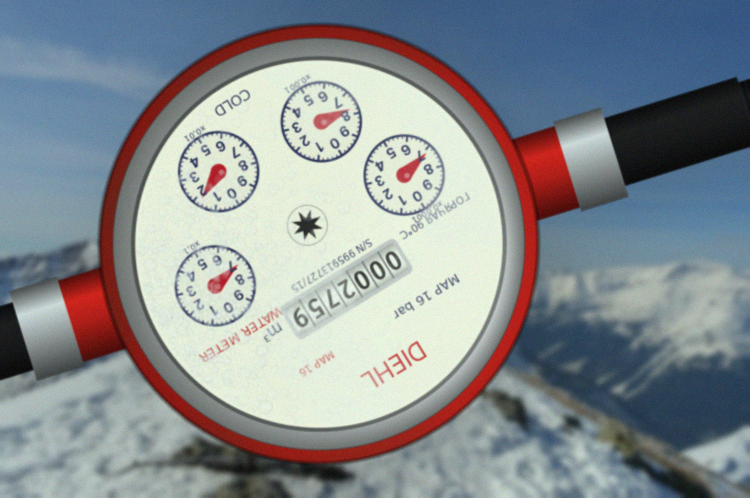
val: 2759.7177 m³
